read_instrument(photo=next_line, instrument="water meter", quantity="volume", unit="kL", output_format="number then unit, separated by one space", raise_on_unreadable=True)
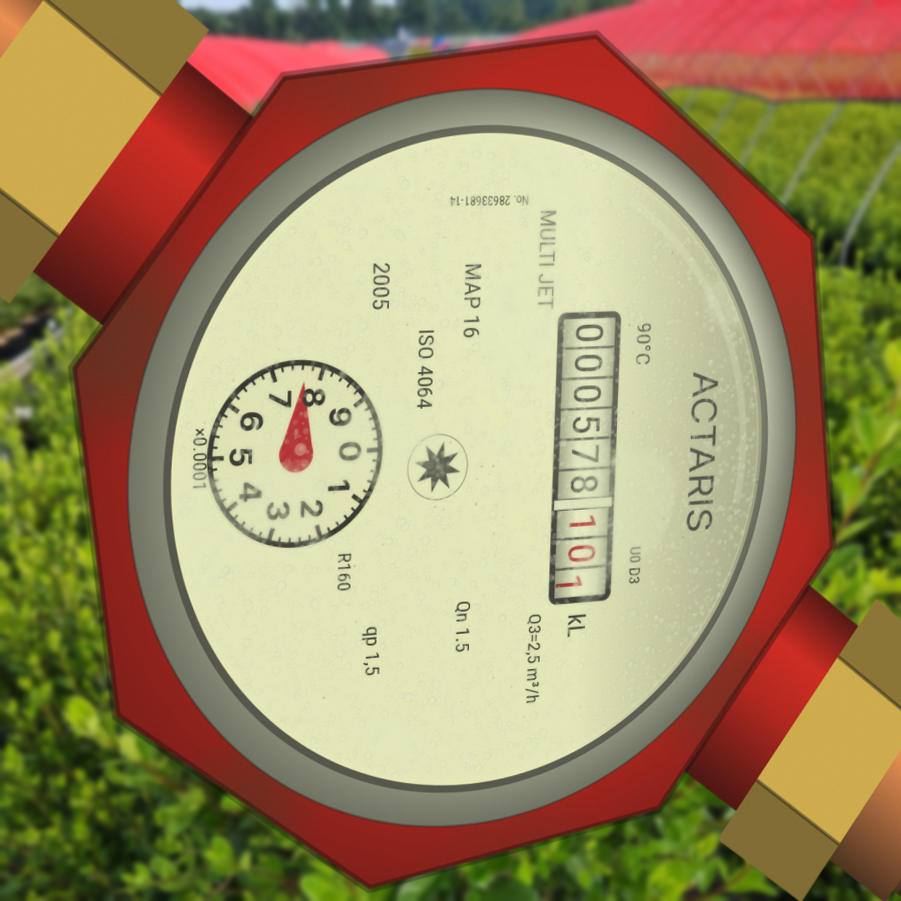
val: 578.1007 kL
